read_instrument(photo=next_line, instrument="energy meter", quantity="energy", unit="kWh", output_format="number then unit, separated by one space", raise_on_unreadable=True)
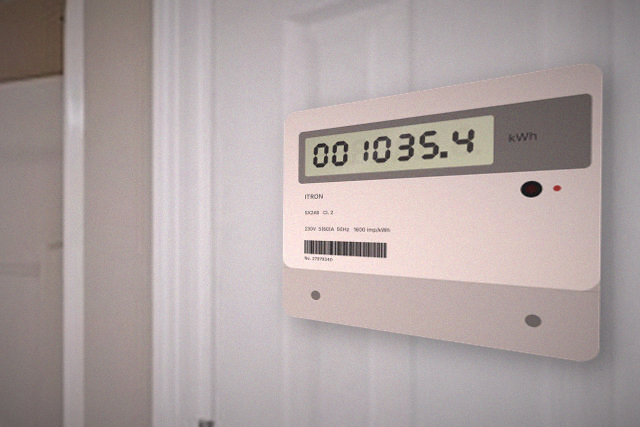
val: 1035.4 kWh
